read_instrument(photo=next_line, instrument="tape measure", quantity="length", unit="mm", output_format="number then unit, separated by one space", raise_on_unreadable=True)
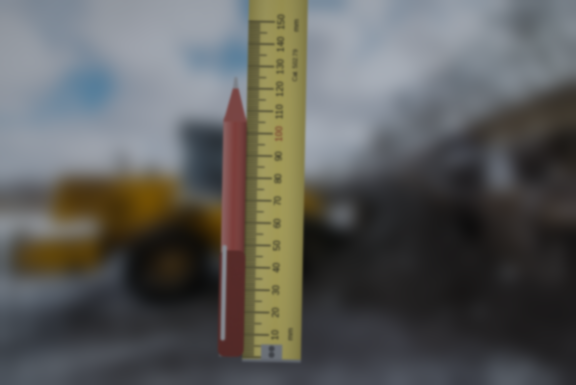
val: 125 mm
